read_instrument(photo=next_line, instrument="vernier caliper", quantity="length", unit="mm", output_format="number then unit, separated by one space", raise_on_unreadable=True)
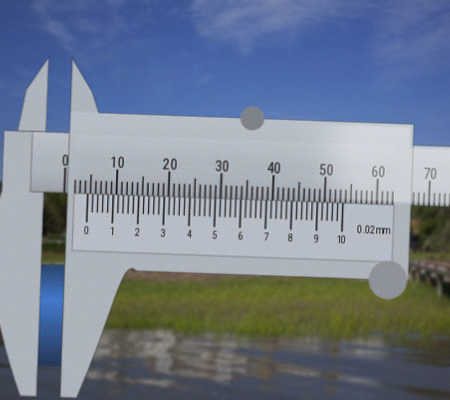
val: 4.5 mm
